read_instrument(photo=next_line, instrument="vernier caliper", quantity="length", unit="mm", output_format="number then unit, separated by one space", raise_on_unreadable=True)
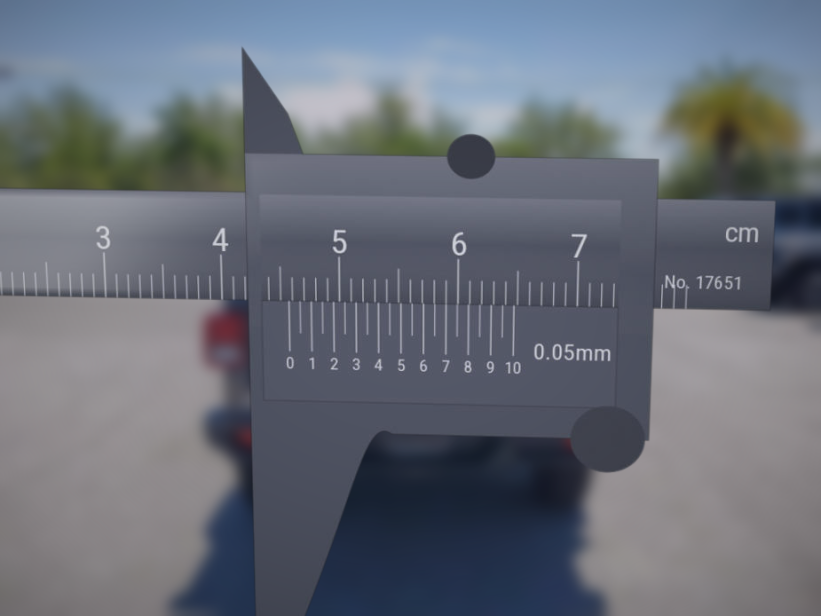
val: 45.7 mm
